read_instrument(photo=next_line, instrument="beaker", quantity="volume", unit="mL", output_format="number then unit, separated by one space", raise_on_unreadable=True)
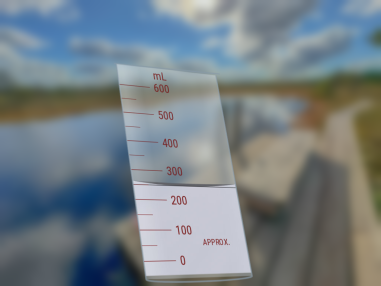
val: 250 mL
